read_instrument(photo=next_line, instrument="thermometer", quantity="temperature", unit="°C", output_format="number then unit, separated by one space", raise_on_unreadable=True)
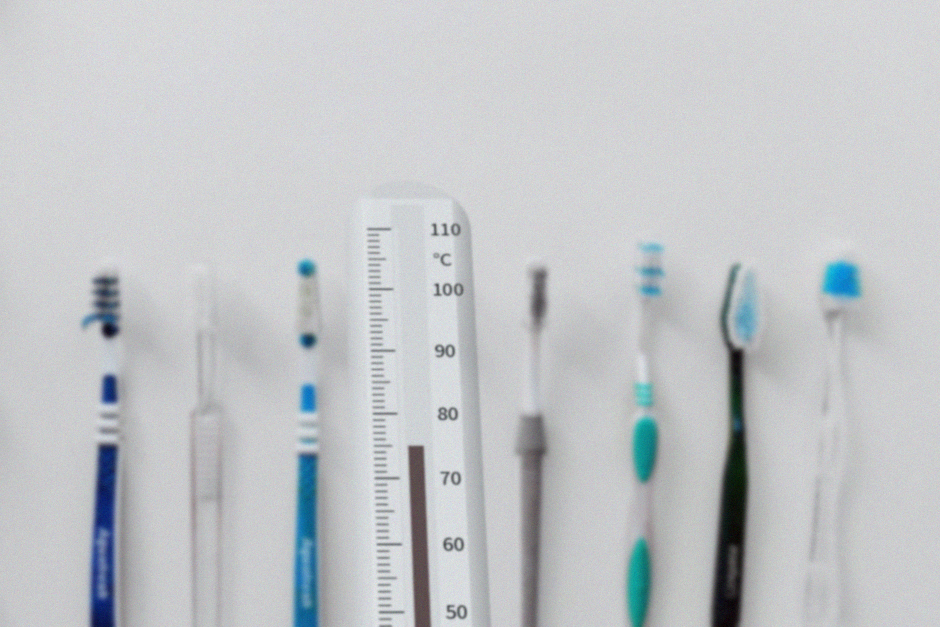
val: 75 °C
